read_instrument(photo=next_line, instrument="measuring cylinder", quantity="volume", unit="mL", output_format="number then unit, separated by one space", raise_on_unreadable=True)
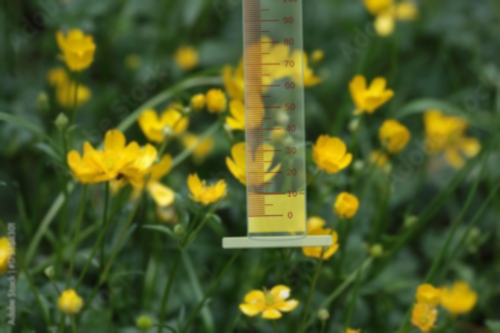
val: 10 mL
